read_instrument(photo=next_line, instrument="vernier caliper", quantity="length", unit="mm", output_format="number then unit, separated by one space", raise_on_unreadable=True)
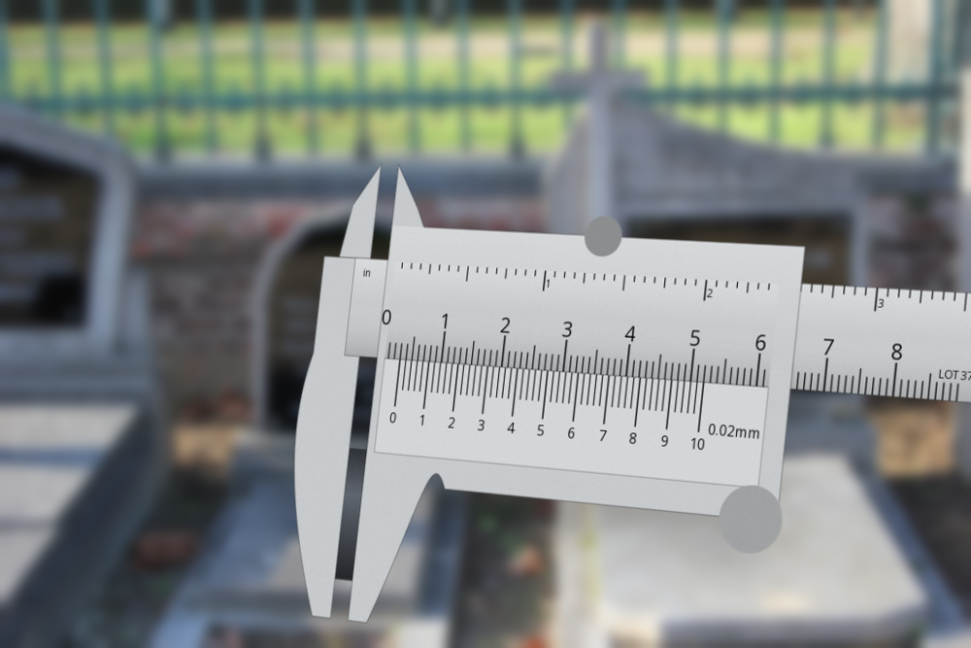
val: 3.0 mm
